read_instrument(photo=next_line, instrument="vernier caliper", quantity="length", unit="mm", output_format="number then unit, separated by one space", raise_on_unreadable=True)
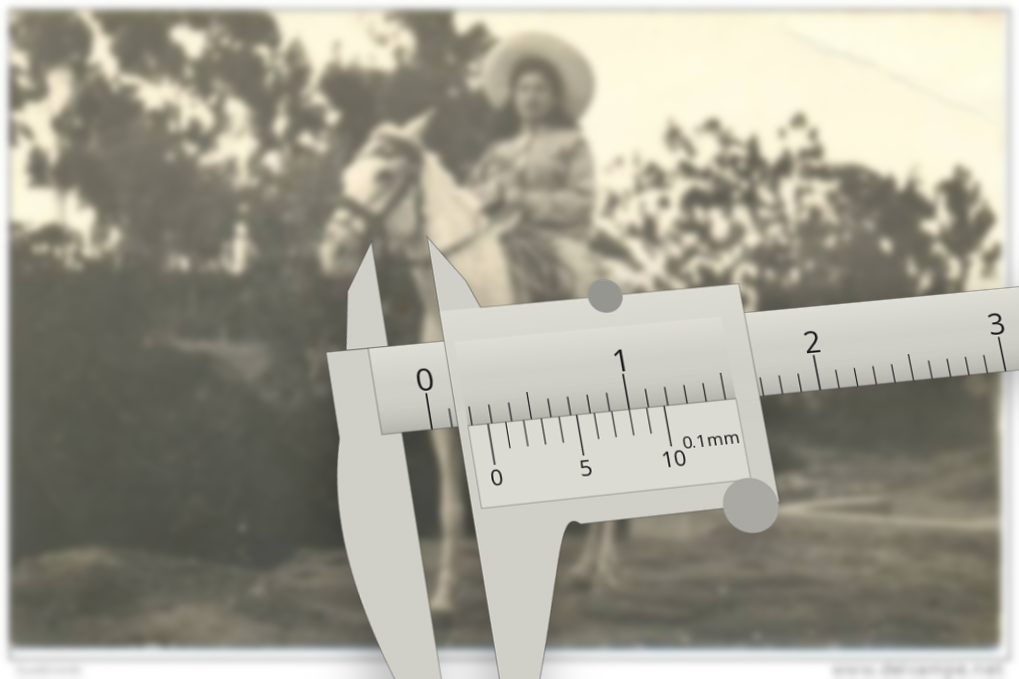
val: 2.8 mm
